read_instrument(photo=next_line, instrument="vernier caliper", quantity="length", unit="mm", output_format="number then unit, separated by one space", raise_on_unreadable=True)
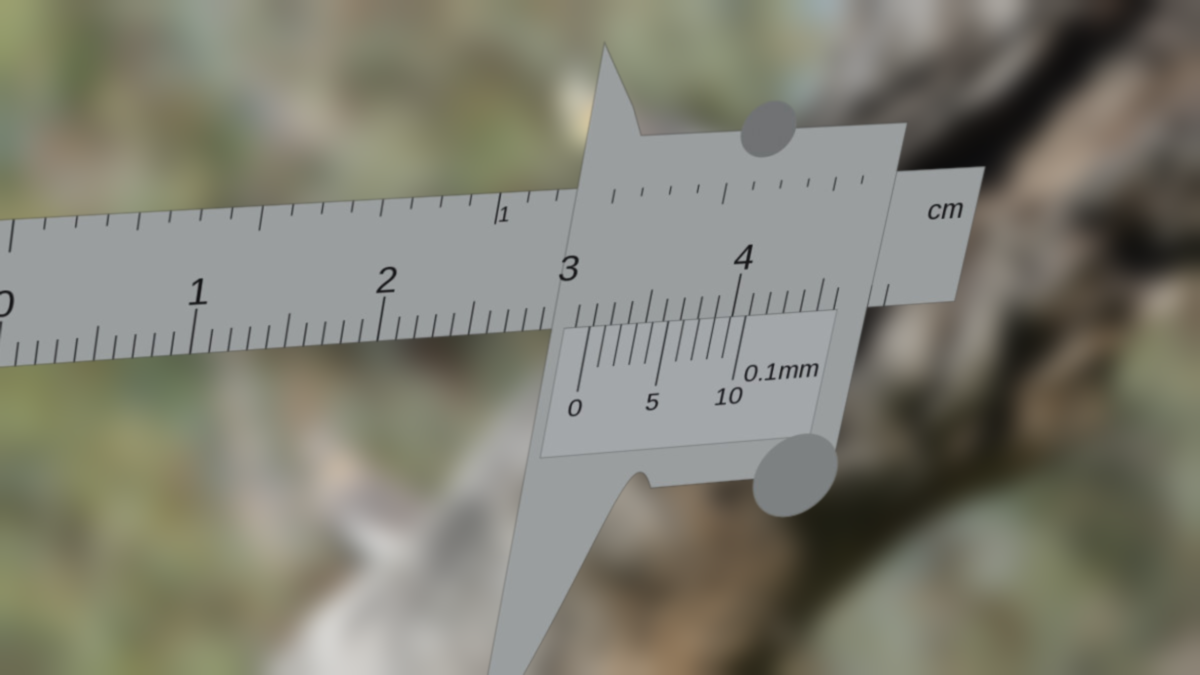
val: 31.8 mm
